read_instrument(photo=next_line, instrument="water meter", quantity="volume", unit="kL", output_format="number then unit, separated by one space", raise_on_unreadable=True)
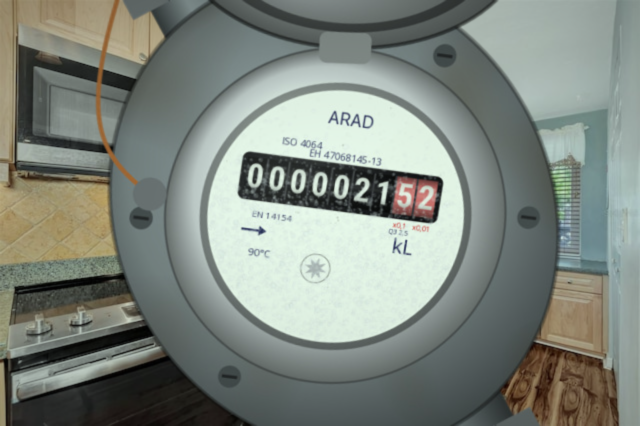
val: 21.52 kL
